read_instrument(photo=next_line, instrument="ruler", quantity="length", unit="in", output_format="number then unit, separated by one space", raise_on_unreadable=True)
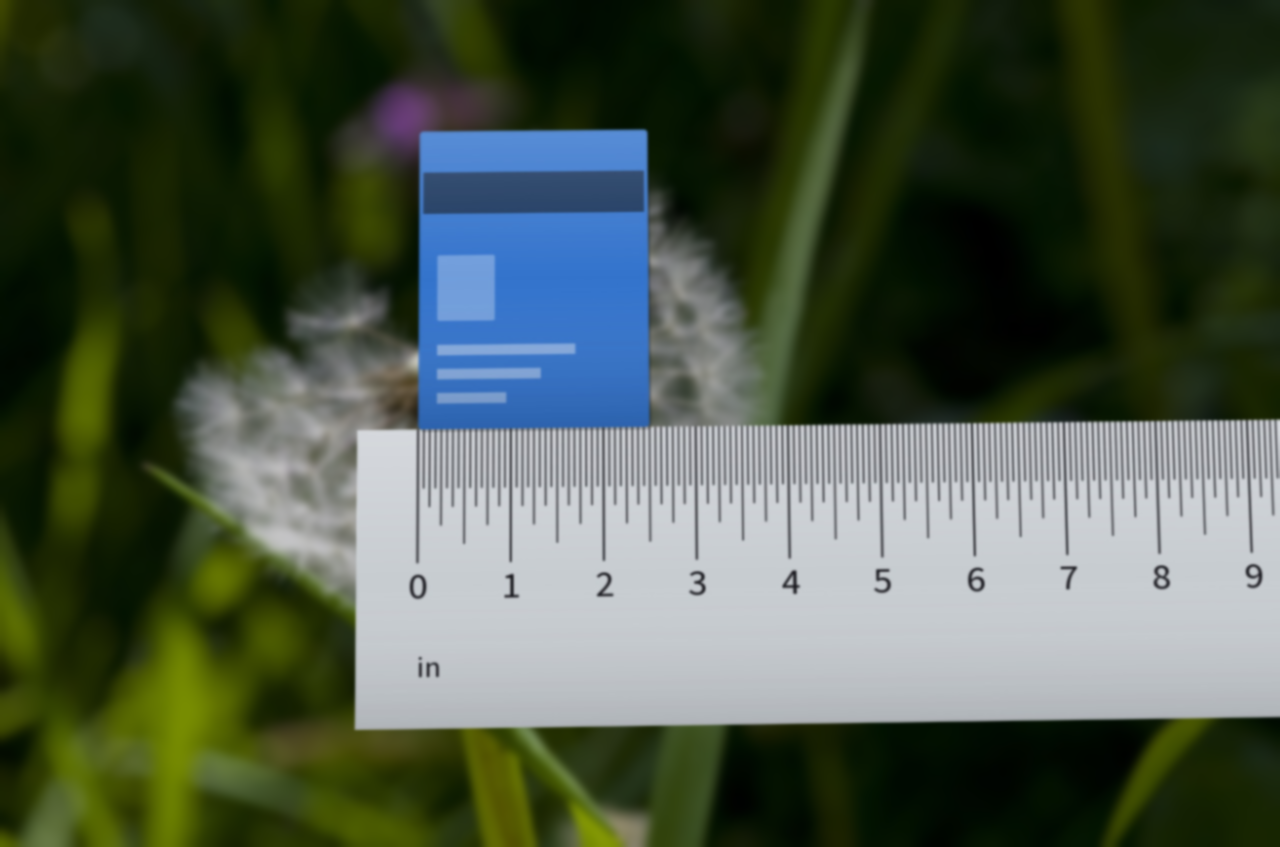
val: 2.5 in
